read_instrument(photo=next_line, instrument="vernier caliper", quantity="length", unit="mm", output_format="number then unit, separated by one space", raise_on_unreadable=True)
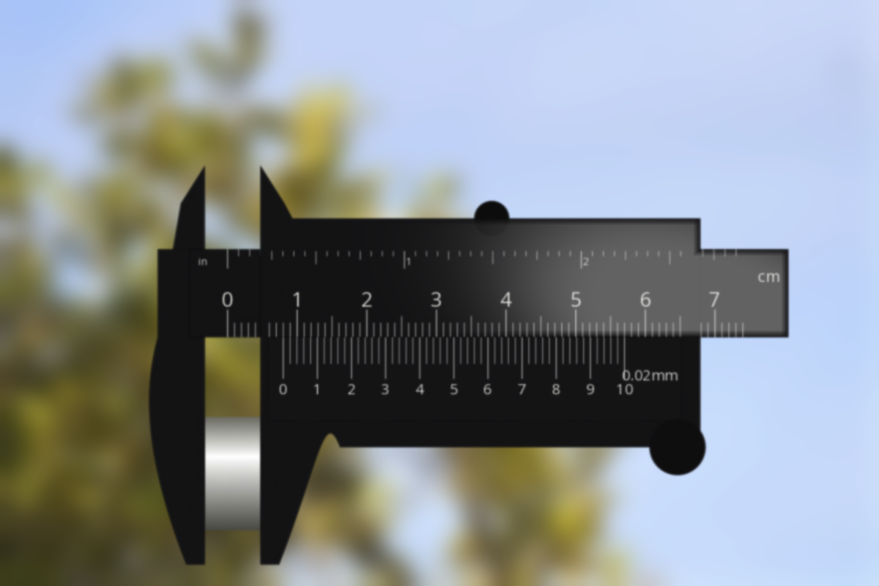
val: 8.0 mm
